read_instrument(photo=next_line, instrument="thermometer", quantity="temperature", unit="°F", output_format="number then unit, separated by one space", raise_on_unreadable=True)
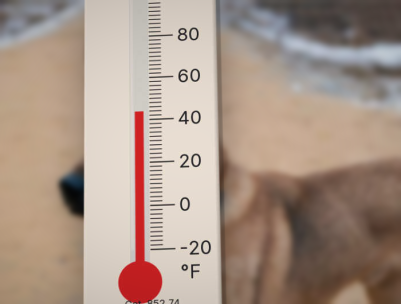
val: 44 °F
